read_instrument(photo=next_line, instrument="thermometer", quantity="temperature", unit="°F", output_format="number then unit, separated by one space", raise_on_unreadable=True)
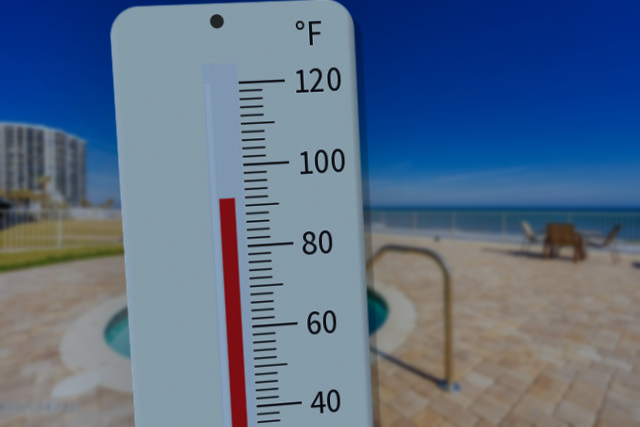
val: 92 °F
